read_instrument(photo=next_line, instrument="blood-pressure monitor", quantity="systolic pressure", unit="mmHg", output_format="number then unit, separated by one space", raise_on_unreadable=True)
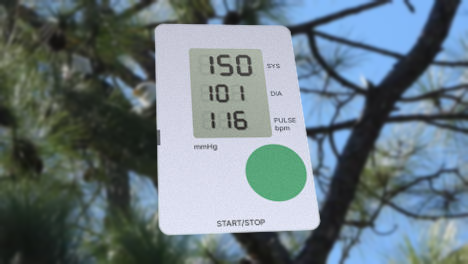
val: 150 mmHg
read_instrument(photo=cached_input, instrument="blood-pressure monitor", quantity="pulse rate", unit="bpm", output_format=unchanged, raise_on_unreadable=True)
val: 116 bpm
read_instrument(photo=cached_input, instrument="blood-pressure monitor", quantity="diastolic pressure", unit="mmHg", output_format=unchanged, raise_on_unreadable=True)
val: 101 mmHg
